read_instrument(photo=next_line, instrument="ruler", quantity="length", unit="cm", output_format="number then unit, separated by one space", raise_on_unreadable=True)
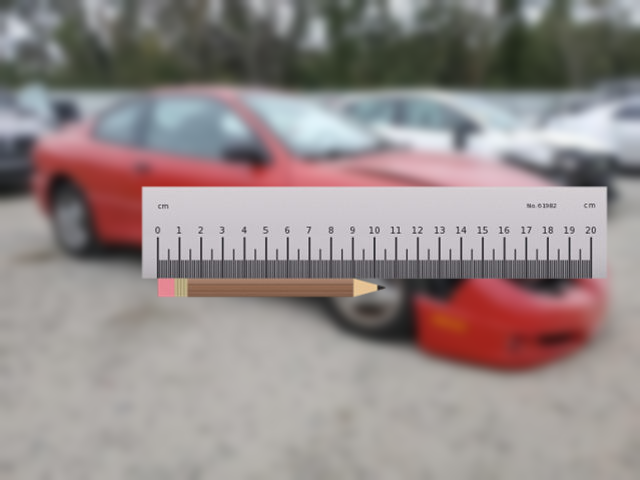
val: 10.5 cm
